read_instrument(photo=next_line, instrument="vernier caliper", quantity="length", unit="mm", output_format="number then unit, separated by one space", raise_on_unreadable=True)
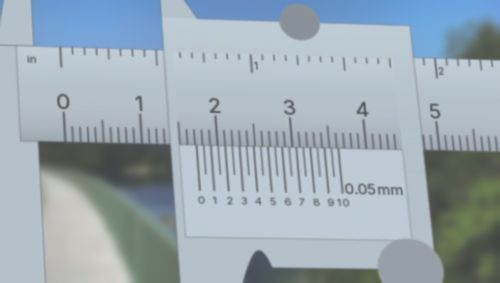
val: 17.2 mm
